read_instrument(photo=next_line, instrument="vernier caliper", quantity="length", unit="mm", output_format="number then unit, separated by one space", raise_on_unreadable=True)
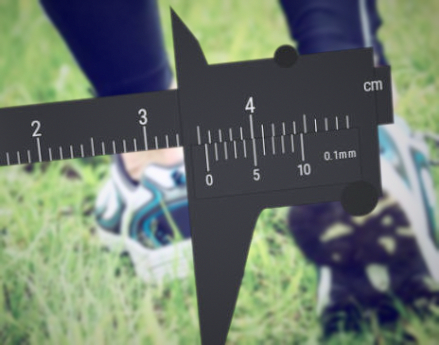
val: 35.6 mm
